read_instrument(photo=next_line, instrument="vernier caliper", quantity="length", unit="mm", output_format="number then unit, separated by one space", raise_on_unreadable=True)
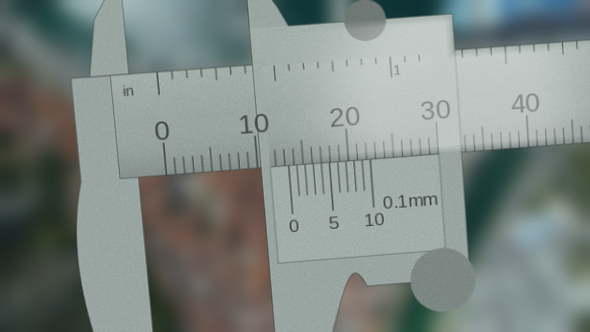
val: 13.4 mm
